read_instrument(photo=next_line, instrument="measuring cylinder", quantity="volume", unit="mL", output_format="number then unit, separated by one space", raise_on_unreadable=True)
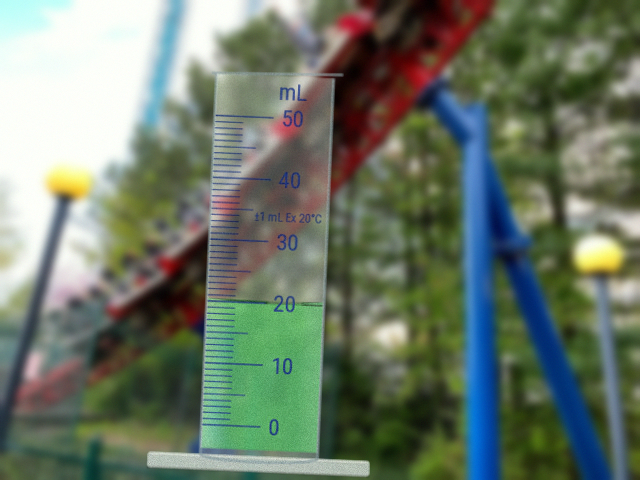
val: 20 mL
